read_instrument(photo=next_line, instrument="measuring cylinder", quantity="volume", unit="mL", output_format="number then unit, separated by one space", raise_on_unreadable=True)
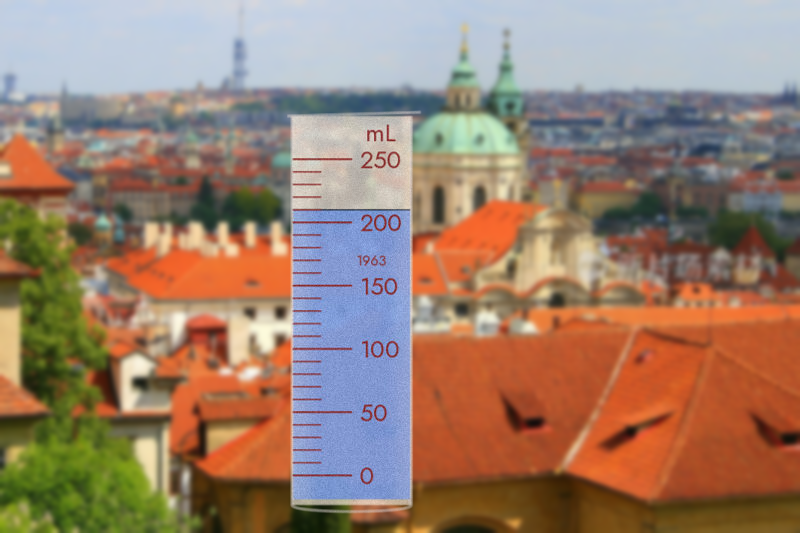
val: 210 mL
